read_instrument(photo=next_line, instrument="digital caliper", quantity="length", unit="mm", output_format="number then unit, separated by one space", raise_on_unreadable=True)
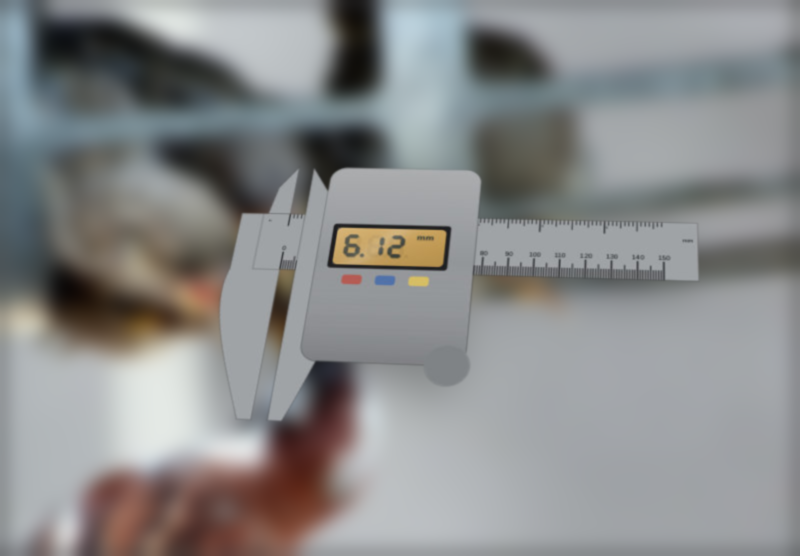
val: 6.12 mm
